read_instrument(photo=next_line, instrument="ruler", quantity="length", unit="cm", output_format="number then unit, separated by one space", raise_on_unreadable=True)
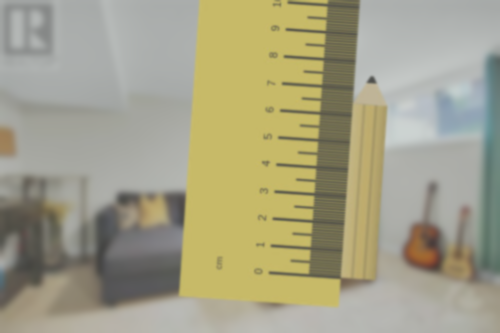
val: 7.5 cm
